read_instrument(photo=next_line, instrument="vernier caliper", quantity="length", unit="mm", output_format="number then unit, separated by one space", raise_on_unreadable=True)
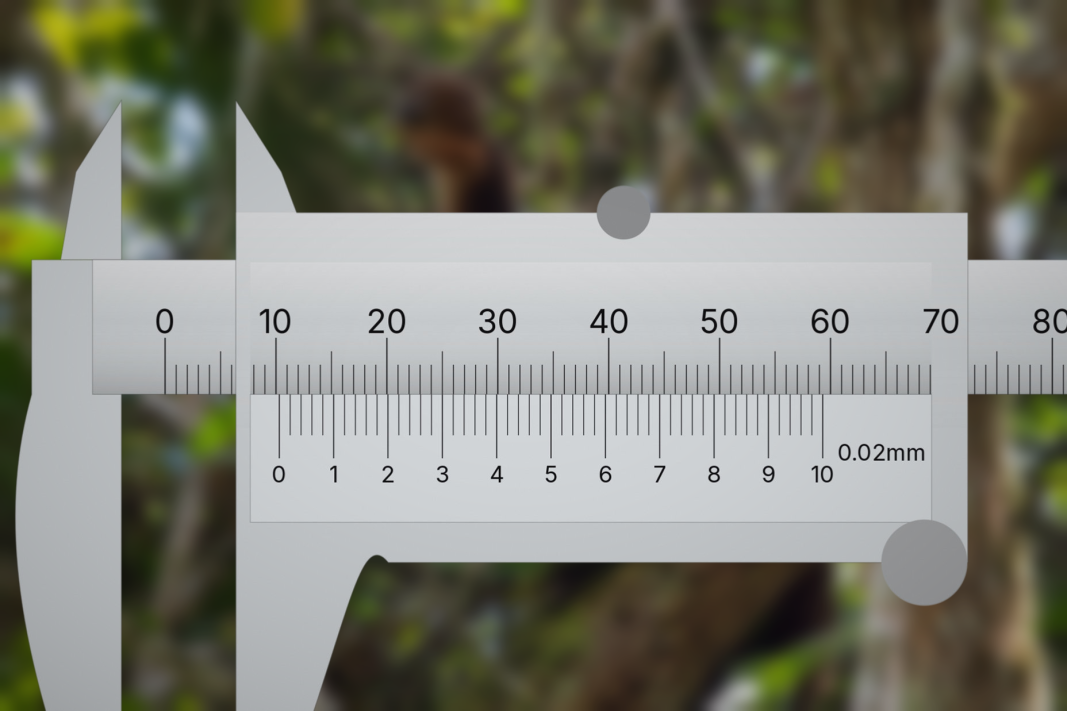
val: 10.3 mm
